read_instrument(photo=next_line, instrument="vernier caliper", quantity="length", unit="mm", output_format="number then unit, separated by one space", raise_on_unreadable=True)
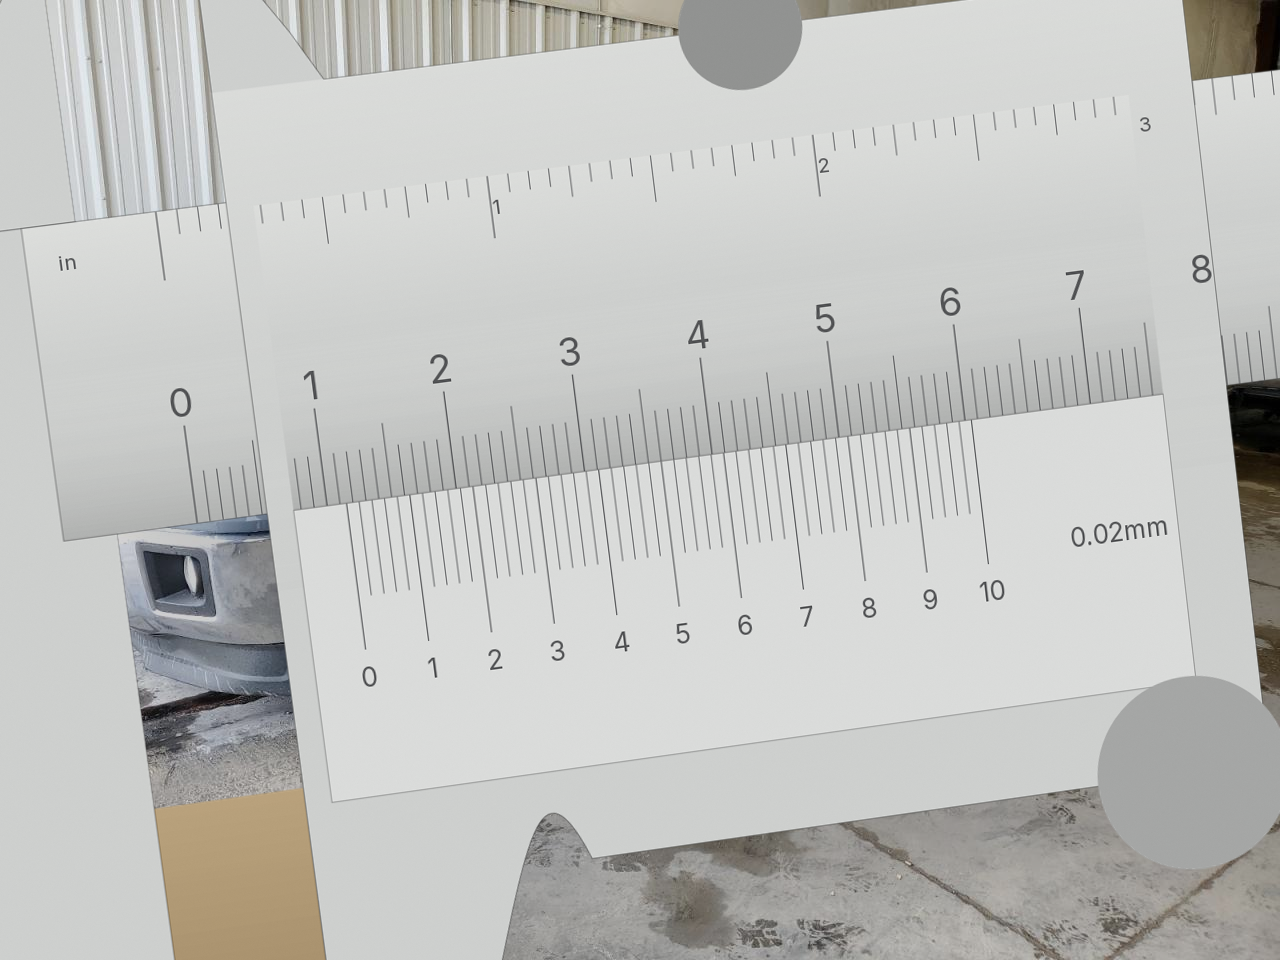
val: 11.5 mm
